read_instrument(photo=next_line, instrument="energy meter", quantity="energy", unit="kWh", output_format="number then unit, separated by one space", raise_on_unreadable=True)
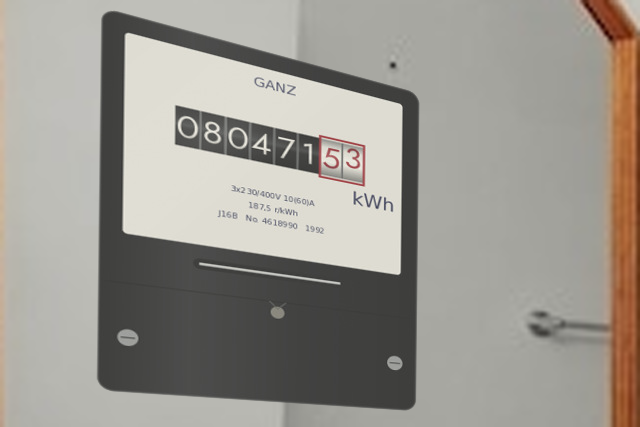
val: 80471.53 kWh
